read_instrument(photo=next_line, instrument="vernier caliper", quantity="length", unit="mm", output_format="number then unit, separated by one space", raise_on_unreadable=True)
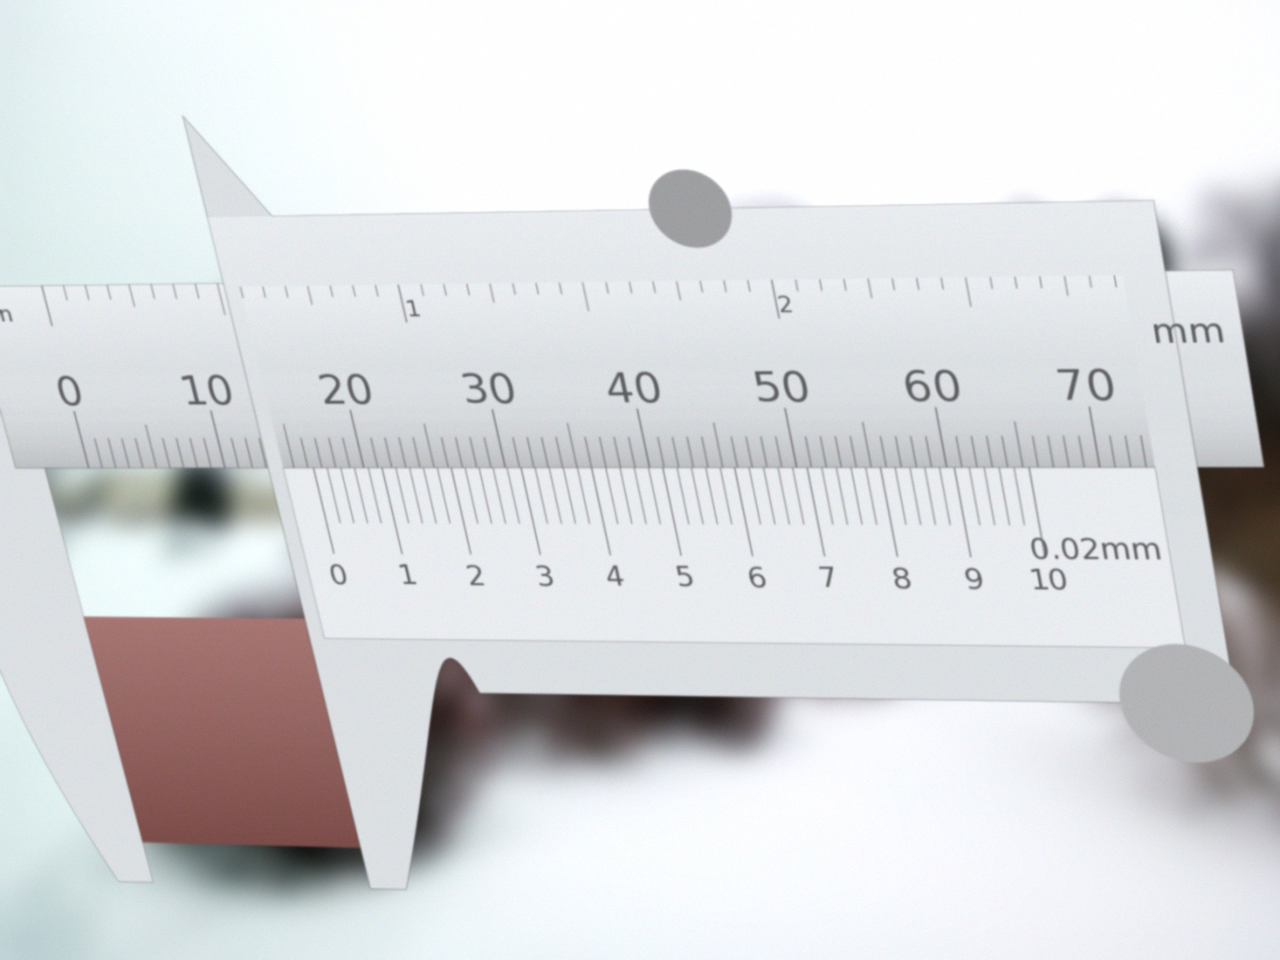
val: 16.4 mm
